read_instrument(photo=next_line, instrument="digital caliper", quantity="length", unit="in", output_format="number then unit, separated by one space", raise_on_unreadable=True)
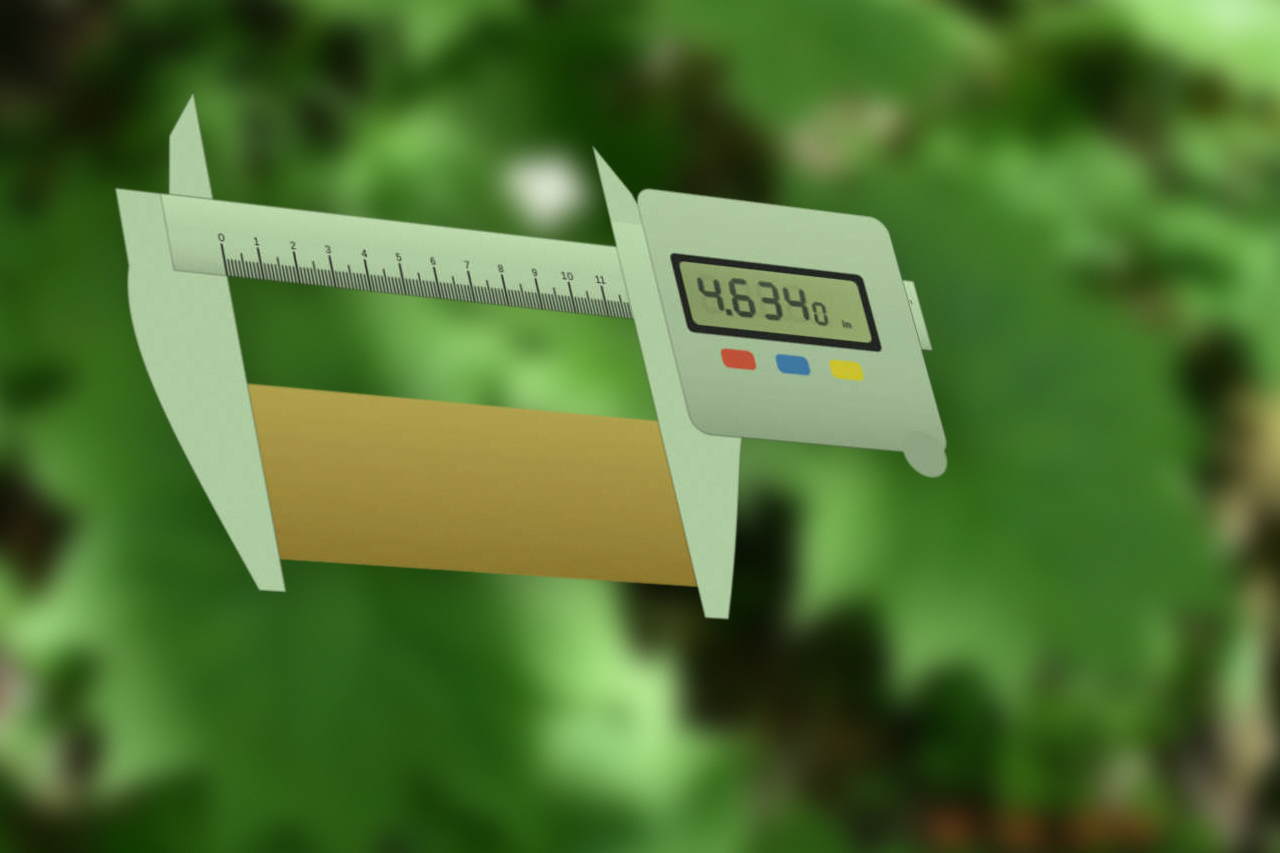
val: 4.6340 in
